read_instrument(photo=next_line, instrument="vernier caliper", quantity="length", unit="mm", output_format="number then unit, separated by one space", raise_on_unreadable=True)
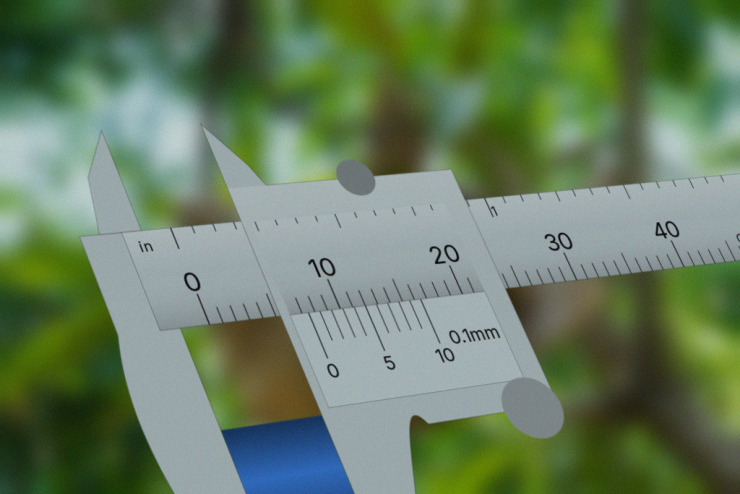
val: 7.5 mm
